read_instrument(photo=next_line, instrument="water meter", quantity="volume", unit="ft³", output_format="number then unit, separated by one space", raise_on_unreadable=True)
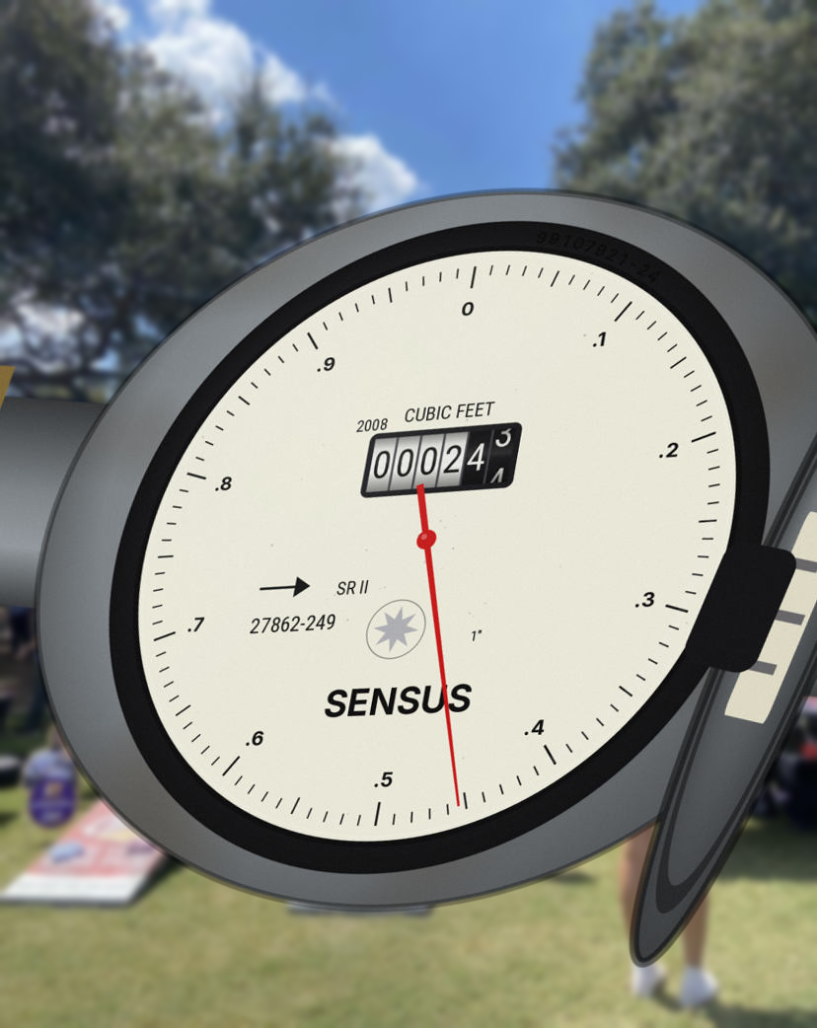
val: 243.45 ft³
